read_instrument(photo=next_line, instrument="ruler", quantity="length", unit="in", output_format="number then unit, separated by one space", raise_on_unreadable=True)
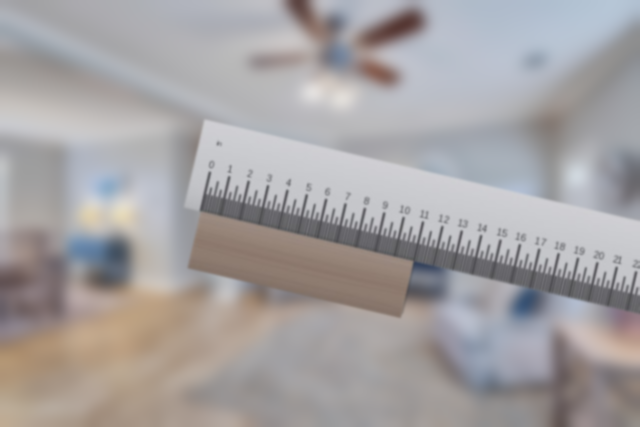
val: 11 in
